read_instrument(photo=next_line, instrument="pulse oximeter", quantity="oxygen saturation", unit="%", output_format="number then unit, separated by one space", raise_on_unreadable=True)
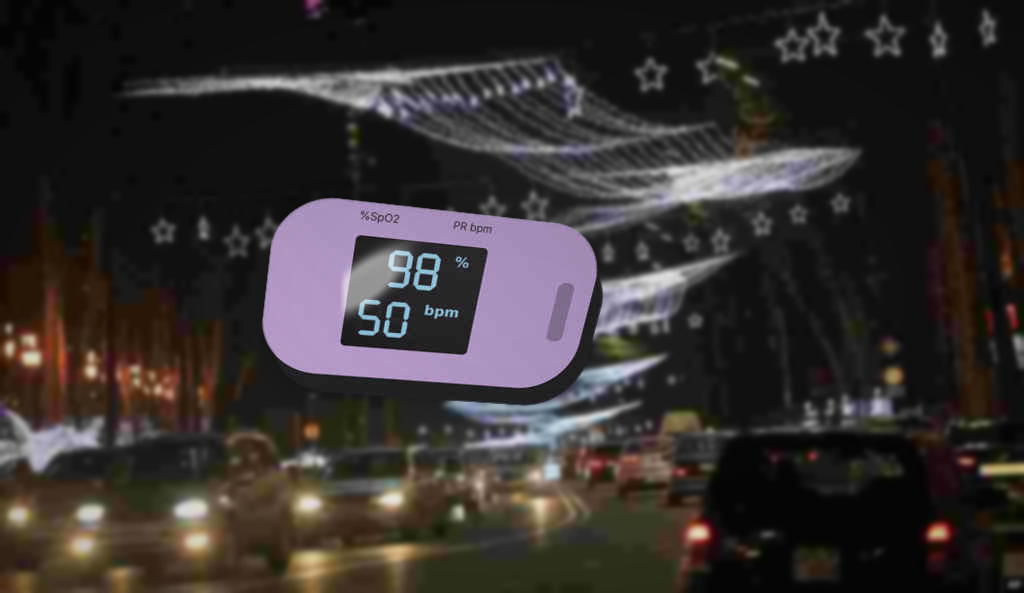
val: 98 %
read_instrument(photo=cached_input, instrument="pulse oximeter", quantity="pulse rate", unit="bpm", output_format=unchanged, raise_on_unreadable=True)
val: 50 bpm
